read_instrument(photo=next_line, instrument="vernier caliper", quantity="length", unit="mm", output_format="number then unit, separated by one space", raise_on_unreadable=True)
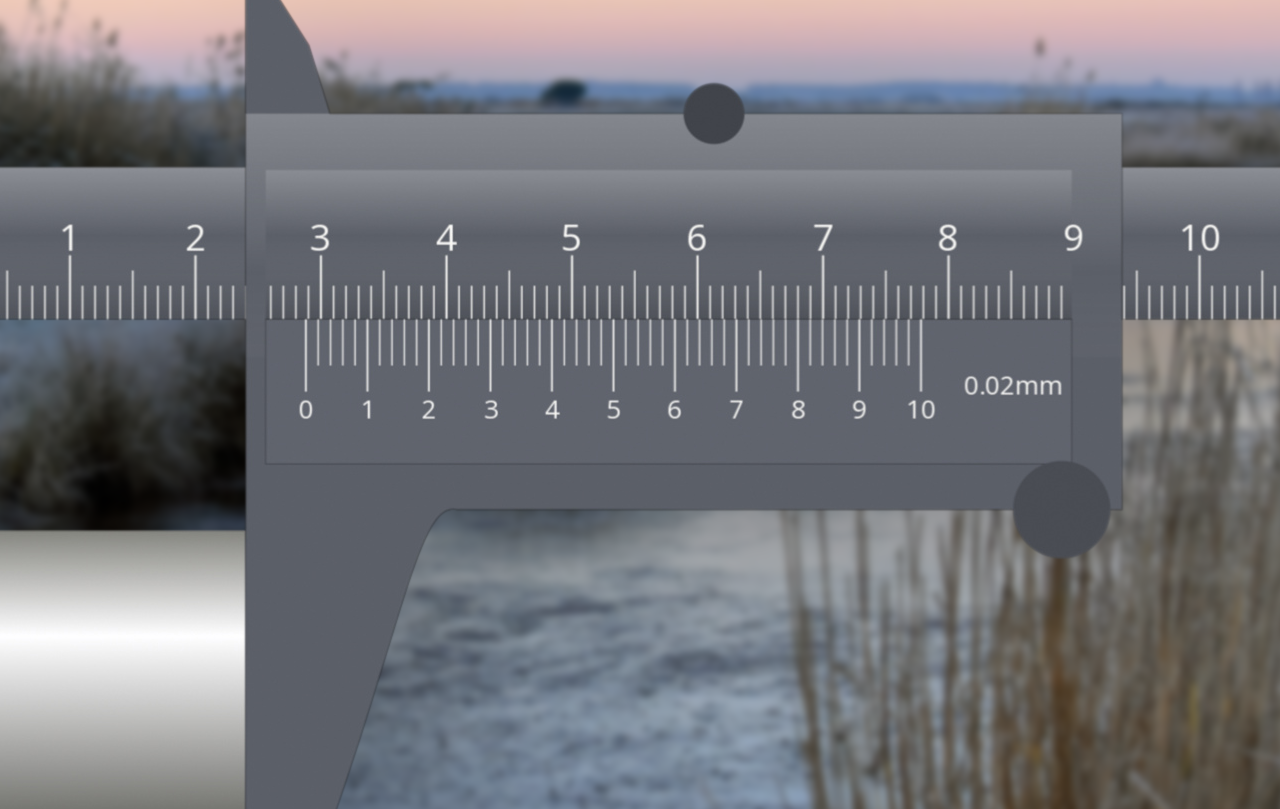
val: 28.8 mm
